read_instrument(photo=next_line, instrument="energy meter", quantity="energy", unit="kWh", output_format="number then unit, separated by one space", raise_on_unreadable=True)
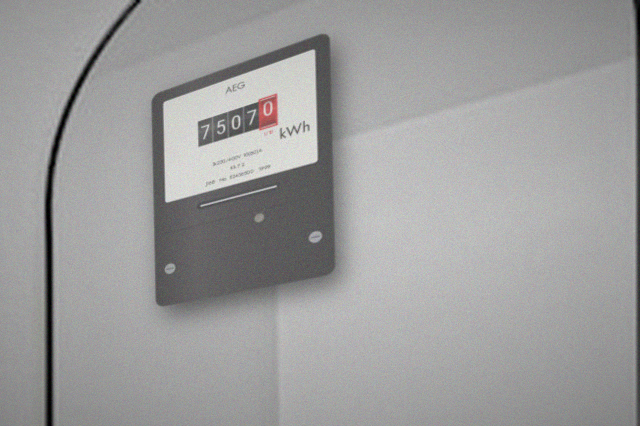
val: 7507.0 kWh
